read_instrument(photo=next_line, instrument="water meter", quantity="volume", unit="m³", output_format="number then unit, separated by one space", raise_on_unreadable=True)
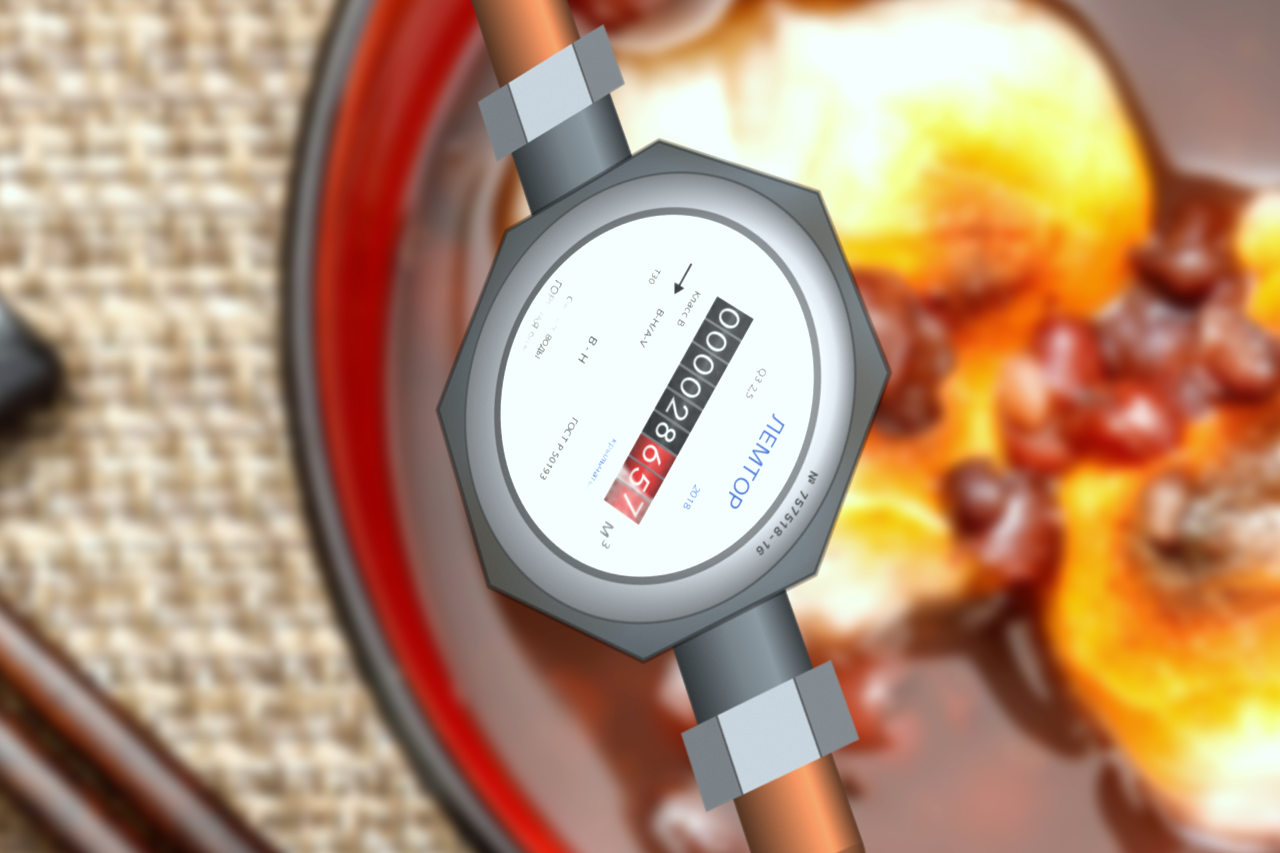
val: 28.657 m³
